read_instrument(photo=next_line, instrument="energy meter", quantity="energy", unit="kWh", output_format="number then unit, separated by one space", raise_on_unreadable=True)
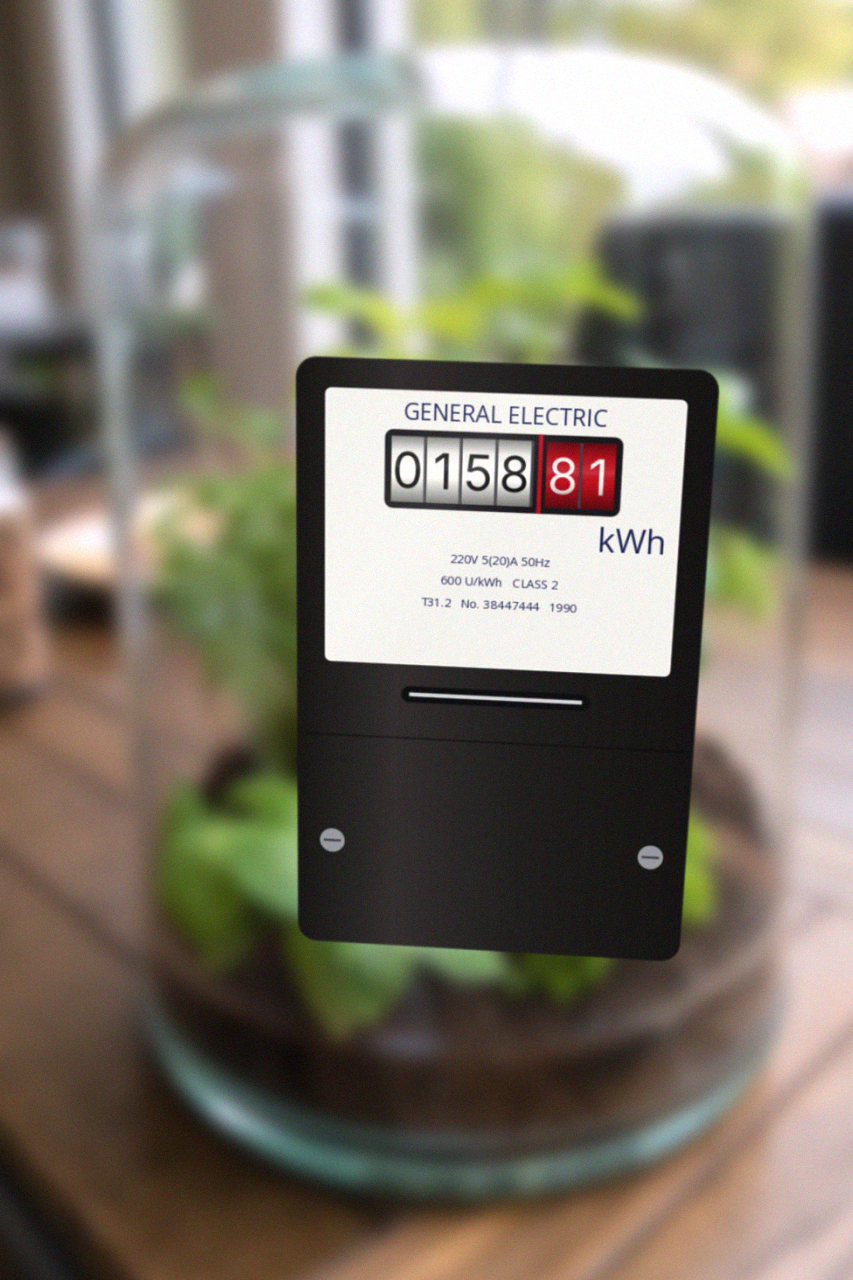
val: 158.81 kWh
